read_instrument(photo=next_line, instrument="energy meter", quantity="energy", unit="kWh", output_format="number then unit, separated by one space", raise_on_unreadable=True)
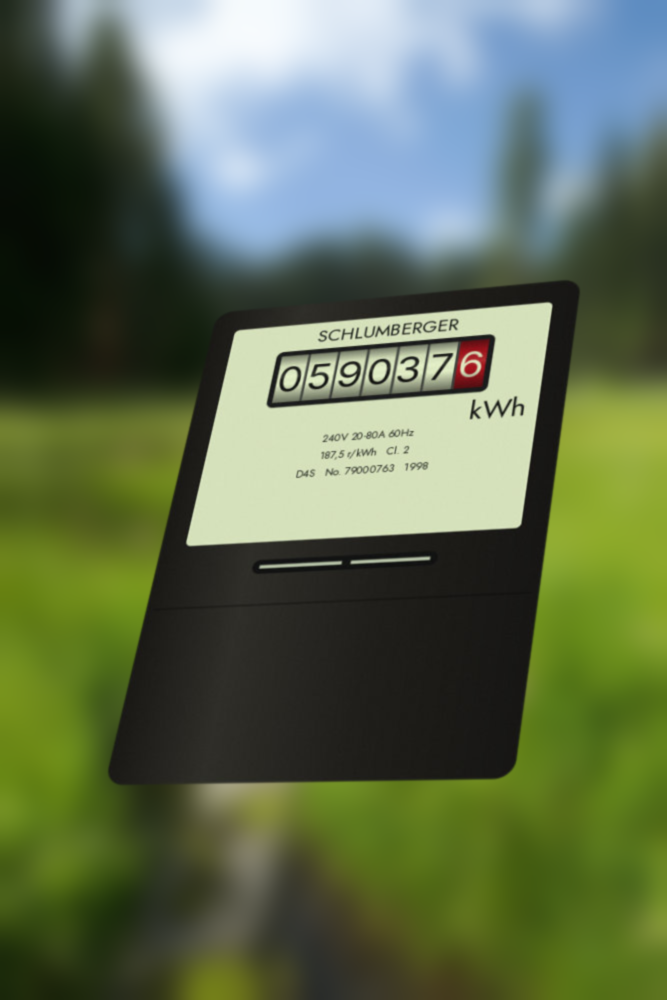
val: 59037.6 kWh
